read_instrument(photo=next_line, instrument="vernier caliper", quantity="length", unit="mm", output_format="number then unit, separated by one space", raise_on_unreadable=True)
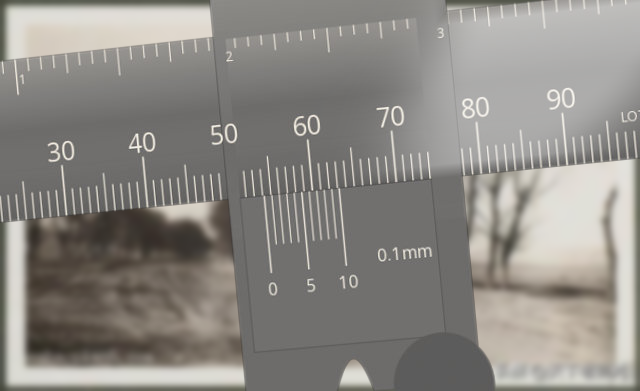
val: 54.2 mm
